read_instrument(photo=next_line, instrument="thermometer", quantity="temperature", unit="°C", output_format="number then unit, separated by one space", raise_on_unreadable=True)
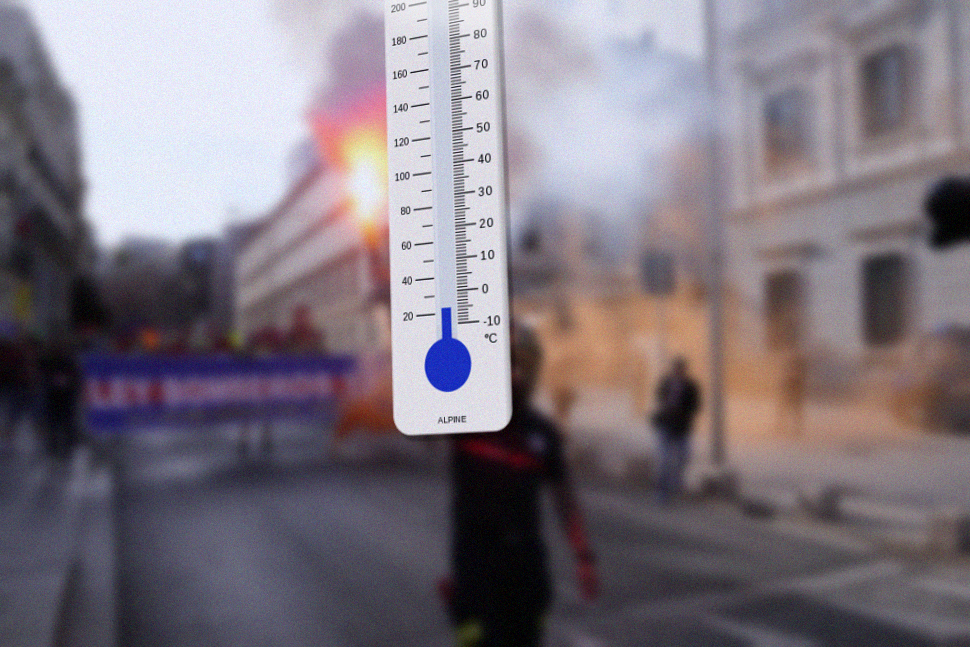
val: -5 °C
